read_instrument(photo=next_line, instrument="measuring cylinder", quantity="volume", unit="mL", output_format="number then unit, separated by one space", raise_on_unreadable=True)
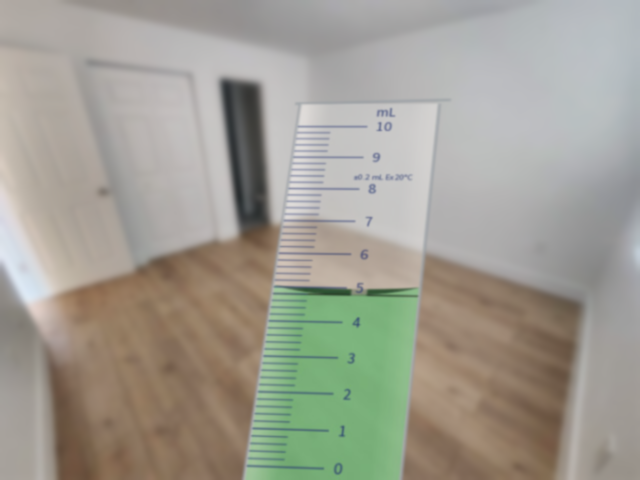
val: 4.8 mL
